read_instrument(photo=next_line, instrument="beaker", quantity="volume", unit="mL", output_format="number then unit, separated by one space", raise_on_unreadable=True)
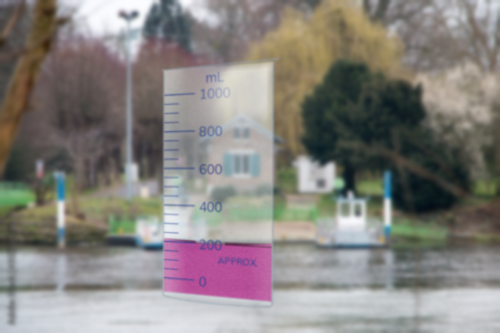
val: 200 mL
